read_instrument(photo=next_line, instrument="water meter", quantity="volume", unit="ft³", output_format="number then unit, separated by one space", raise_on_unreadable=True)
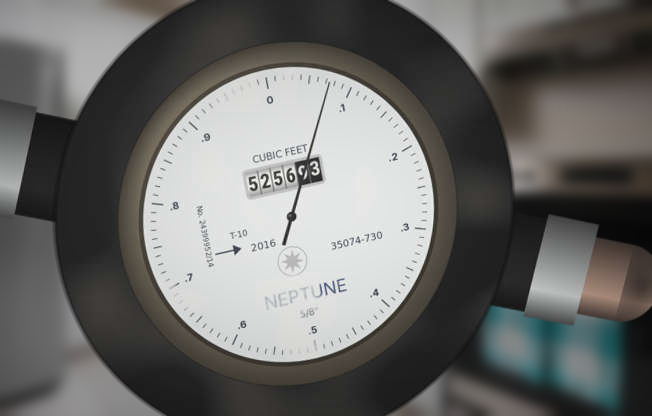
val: 525693.07 ft³
